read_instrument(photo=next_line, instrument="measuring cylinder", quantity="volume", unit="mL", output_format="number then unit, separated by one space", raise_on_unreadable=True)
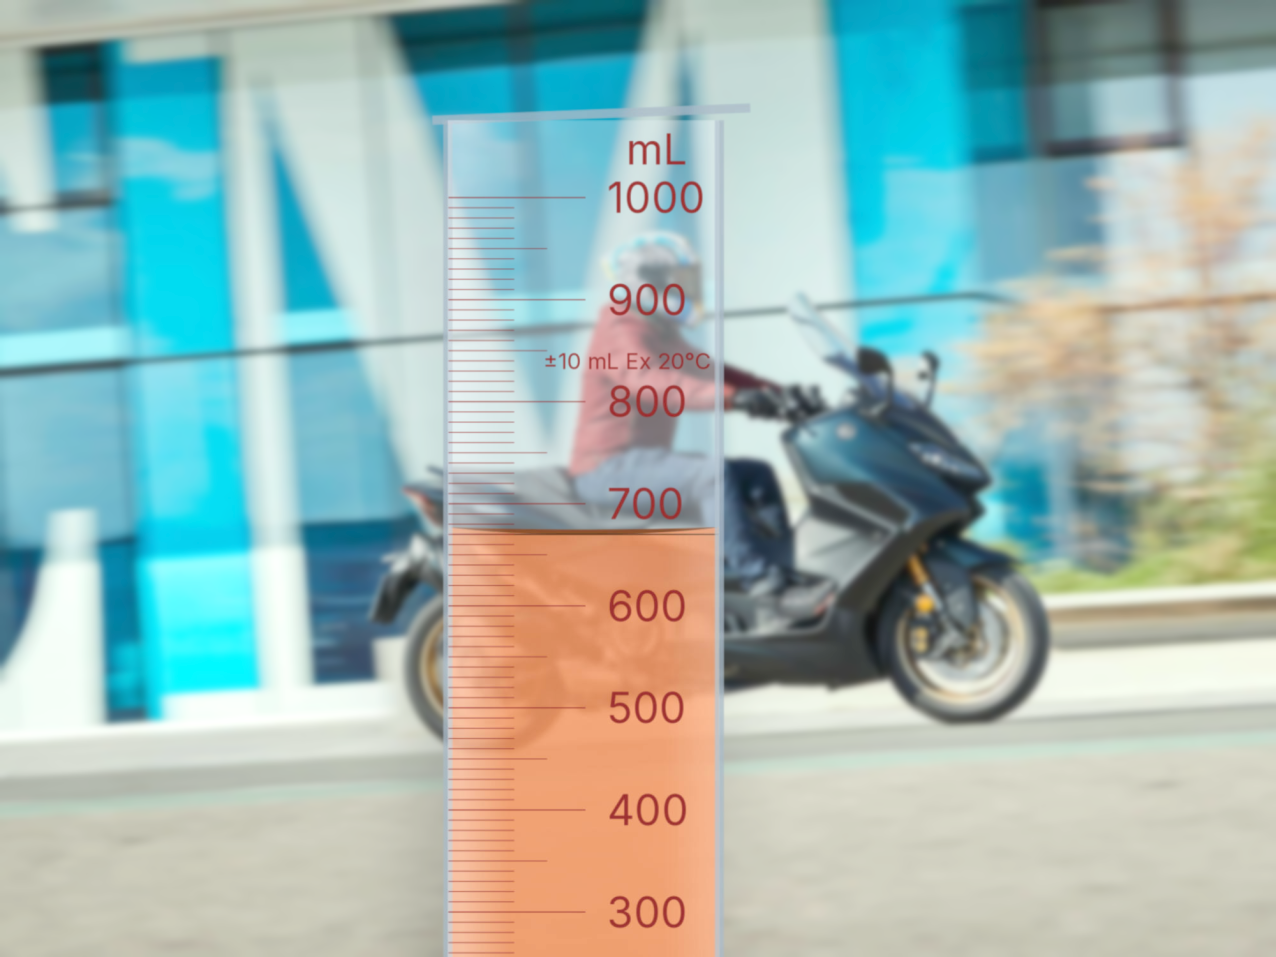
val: 670 mL
